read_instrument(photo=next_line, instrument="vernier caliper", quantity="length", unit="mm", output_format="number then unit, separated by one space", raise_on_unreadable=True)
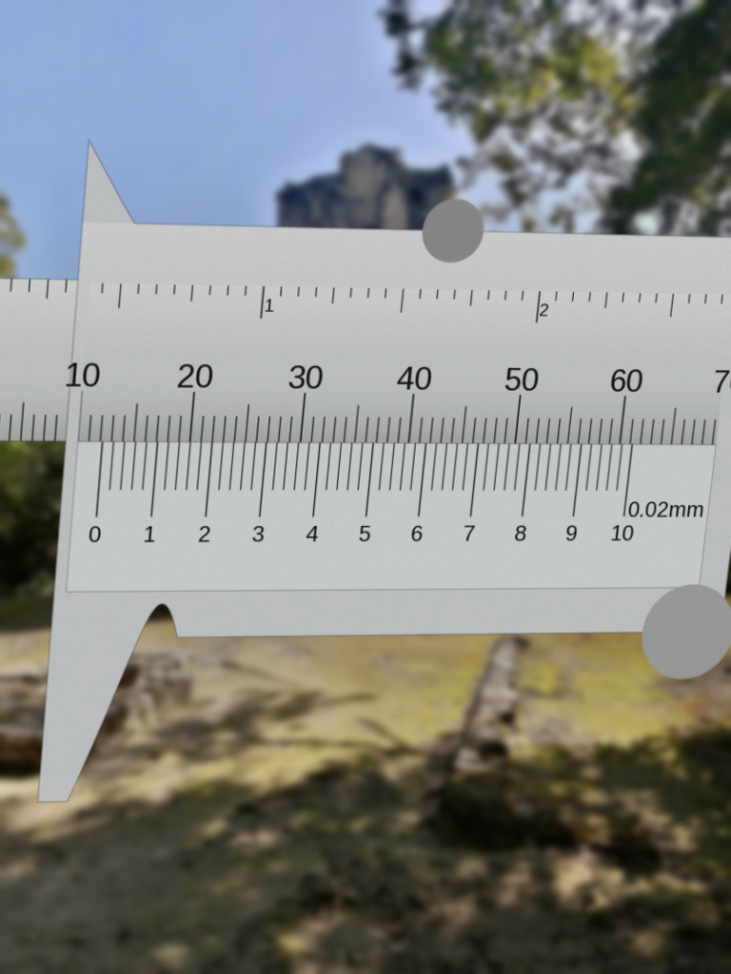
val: 12.2 mm
